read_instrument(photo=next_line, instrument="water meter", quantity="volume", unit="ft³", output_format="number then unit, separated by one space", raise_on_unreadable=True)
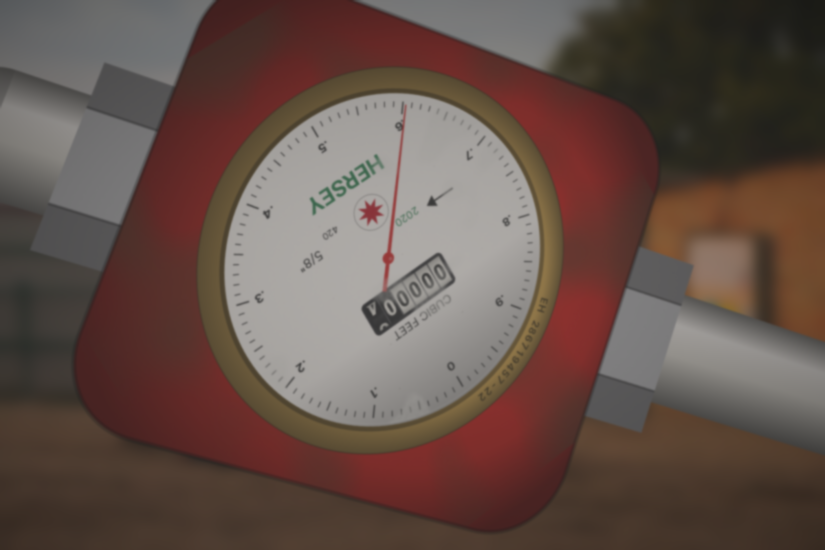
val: 3.60 ft³
